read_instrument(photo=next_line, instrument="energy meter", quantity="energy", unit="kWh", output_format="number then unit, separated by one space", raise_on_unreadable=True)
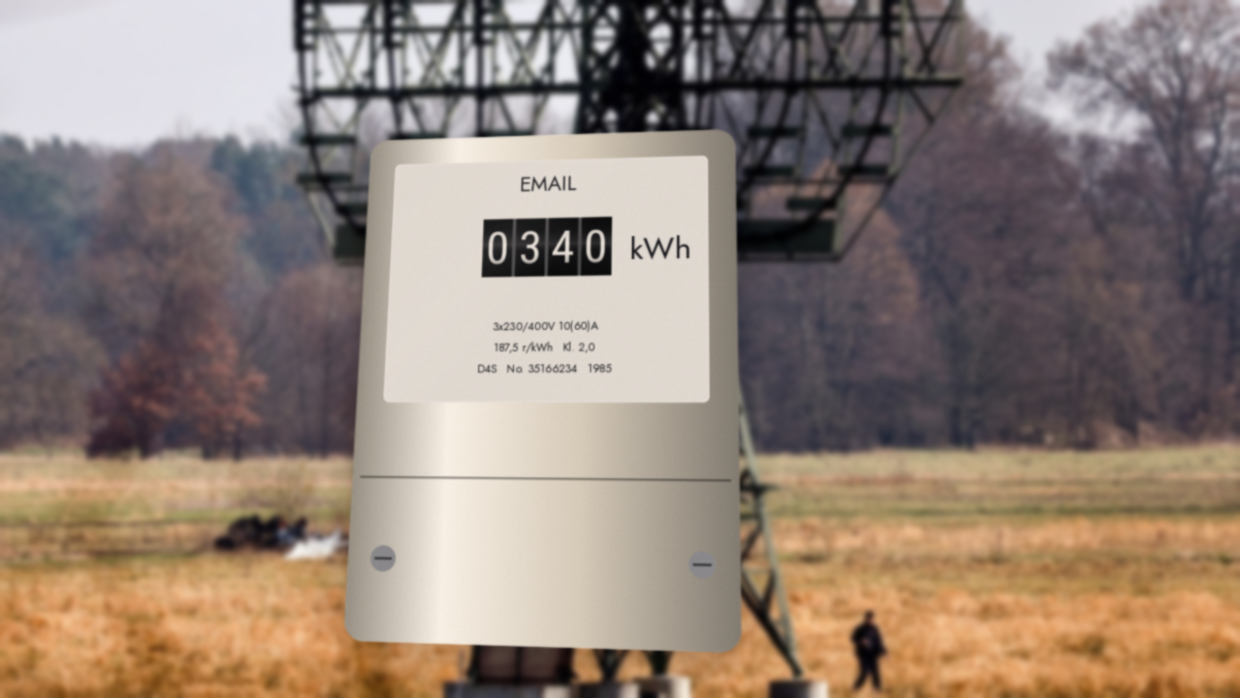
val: 340 kWh
